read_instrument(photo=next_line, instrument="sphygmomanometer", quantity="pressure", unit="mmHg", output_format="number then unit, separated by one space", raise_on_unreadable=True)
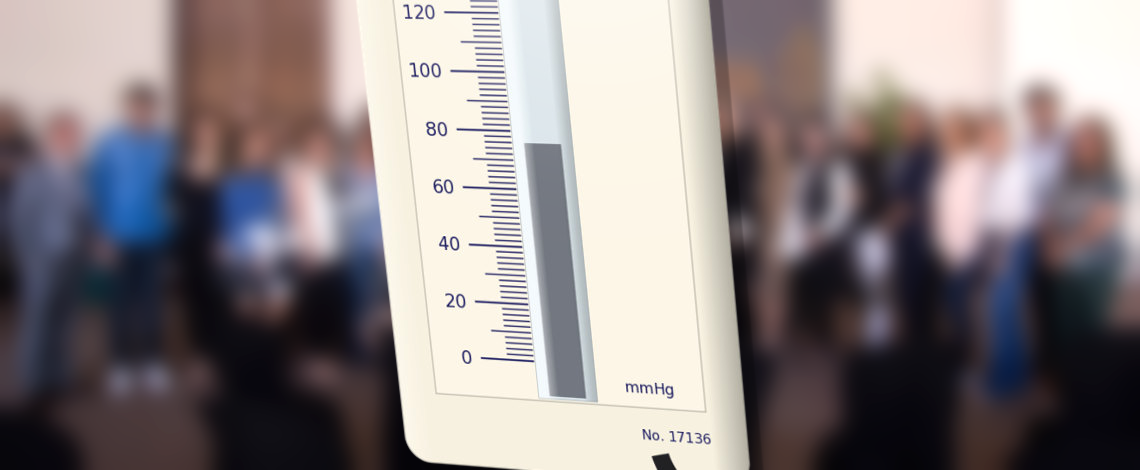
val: 76 mmHg
